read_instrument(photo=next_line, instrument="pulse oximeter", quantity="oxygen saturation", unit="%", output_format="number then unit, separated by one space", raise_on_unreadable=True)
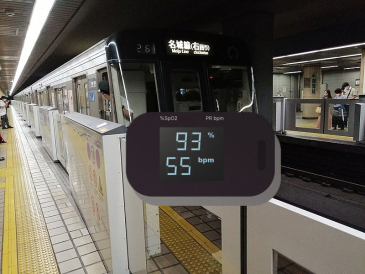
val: 93 %
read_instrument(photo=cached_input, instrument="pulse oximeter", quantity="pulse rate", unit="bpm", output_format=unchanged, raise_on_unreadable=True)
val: 55 bpm
